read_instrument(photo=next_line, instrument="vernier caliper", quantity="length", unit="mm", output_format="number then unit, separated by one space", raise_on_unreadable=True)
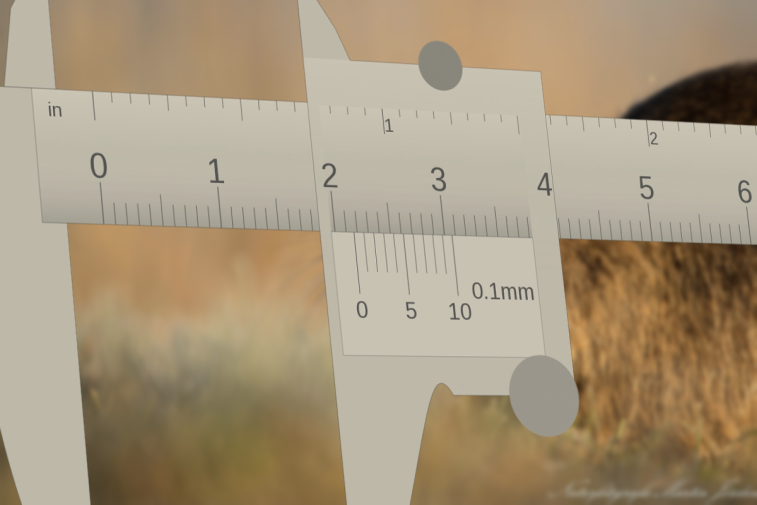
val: 21.7 mm
